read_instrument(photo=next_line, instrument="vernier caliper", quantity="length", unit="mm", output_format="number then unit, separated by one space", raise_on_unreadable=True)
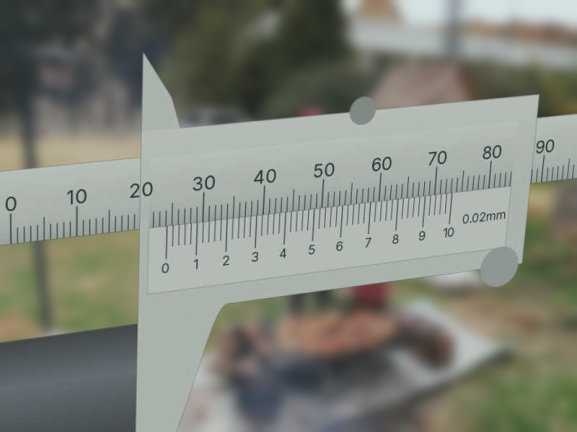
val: 24.2 mm
